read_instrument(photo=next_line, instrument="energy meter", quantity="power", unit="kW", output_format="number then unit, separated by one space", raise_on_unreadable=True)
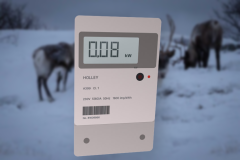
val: 0.08 kW
